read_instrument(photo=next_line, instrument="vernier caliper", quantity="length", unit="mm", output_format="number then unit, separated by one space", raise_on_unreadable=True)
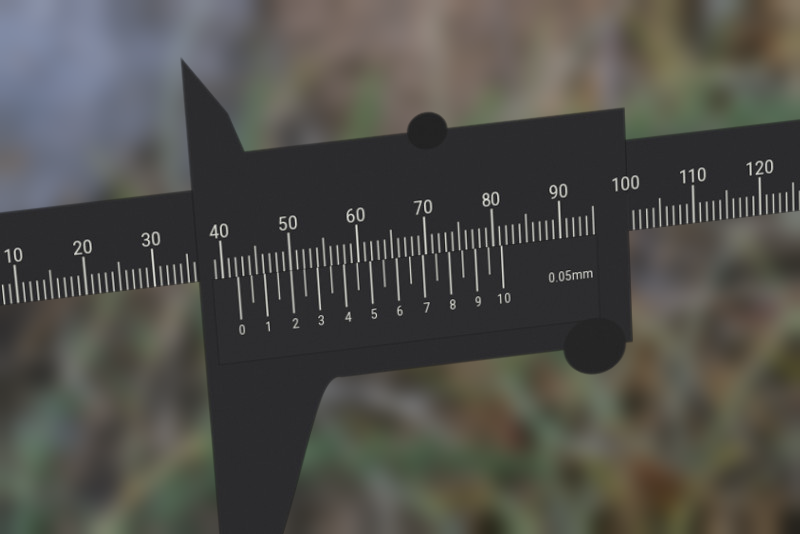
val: 42.2 mm
